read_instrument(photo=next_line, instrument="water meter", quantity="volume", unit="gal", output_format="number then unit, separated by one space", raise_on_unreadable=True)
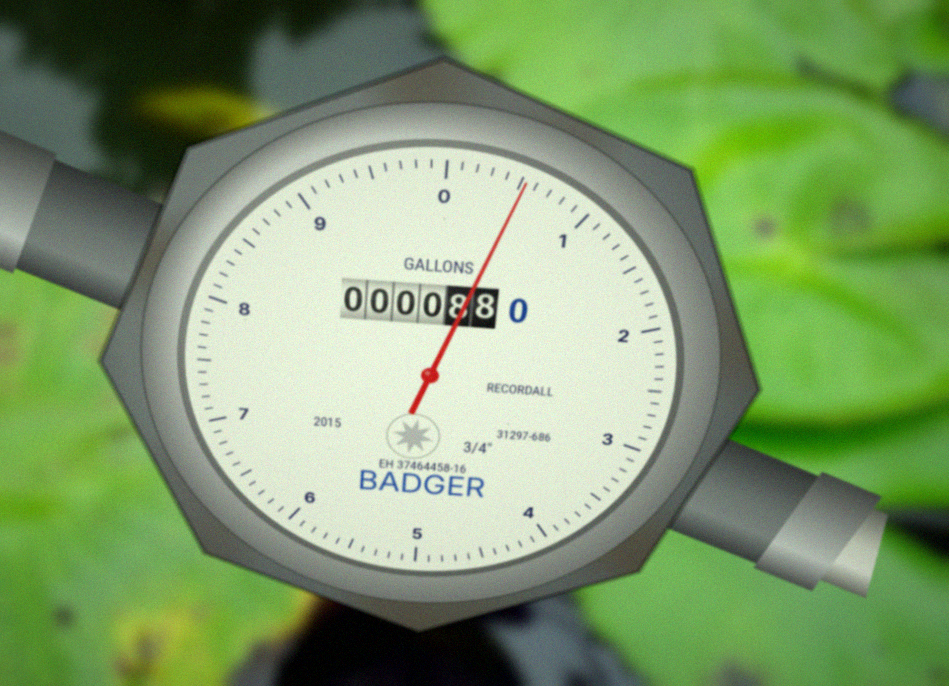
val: 880.5 gal
